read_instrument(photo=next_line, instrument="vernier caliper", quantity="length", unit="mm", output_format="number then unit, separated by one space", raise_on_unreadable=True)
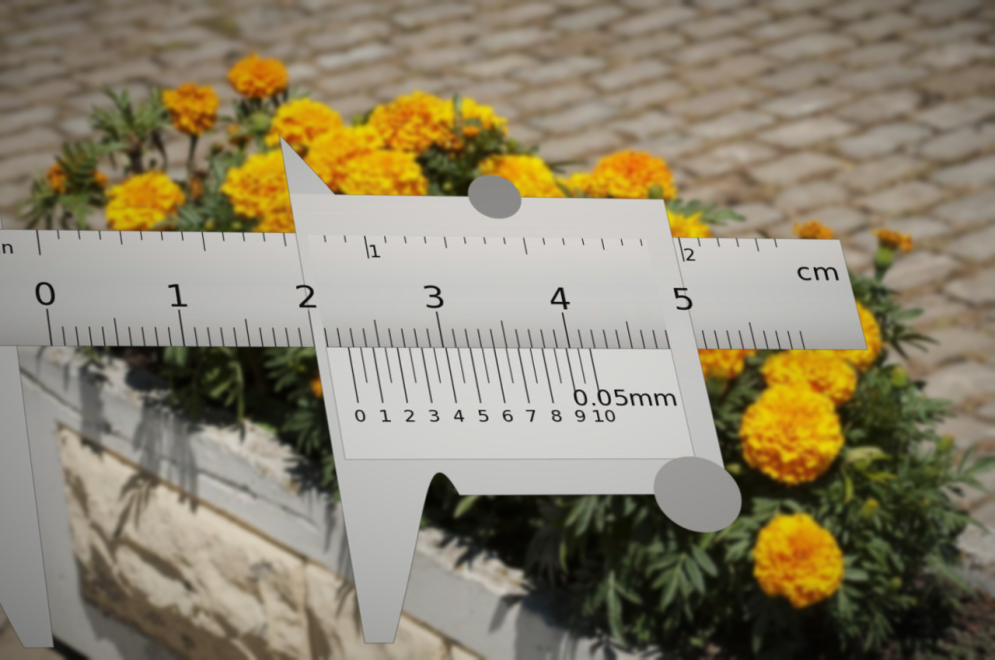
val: 22.6 mm
